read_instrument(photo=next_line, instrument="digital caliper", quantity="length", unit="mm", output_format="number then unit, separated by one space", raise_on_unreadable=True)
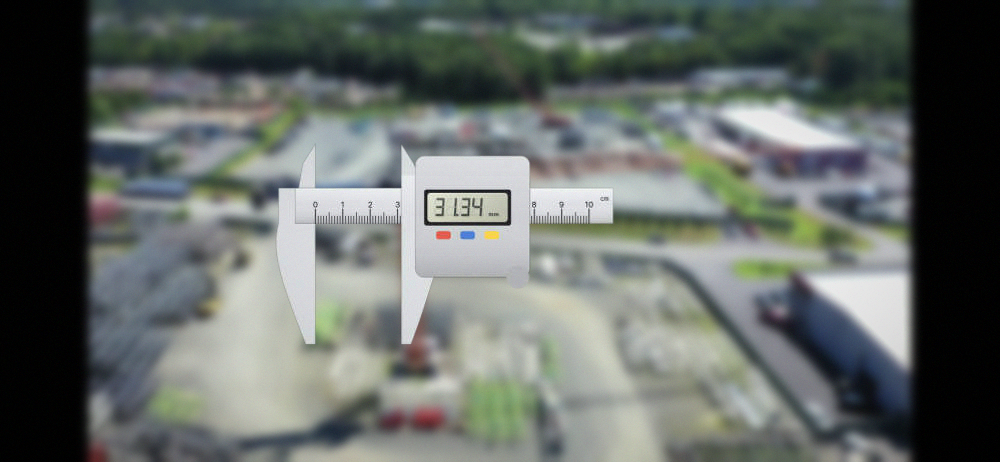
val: 31.34 mm
